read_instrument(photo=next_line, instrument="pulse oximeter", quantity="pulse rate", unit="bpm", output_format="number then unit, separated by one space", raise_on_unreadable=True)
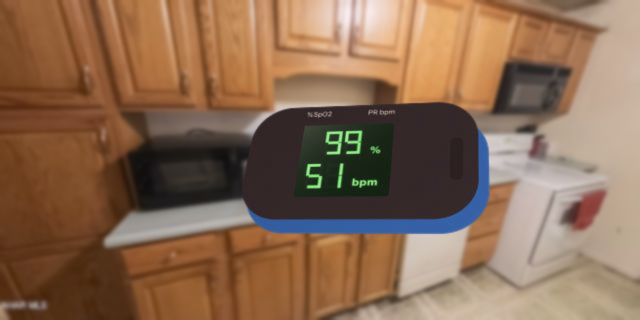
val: 51 bpm
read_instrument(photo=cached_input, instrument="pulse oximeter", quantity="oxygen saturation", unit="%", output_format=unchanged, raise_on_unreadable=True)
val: 99 %
